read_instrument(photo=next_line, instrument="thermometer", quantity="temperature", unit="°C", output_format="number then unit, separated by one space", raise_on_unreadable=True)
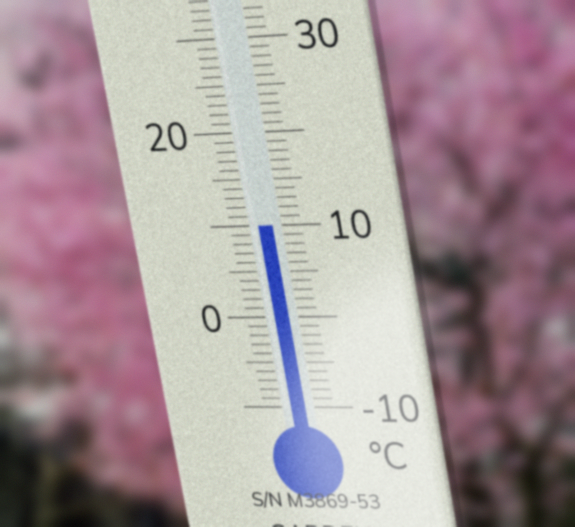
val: 10 °C
